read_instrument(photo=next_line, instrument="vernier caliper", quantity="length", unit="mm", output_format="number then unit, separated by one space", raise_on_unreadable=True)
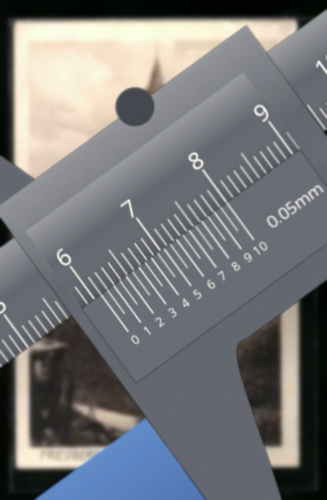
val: 61.0 mm
